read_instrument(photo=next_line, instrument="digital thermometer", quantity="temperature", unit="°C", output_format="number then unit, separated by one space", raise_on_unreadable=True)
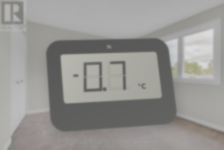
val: -0.7 °C
